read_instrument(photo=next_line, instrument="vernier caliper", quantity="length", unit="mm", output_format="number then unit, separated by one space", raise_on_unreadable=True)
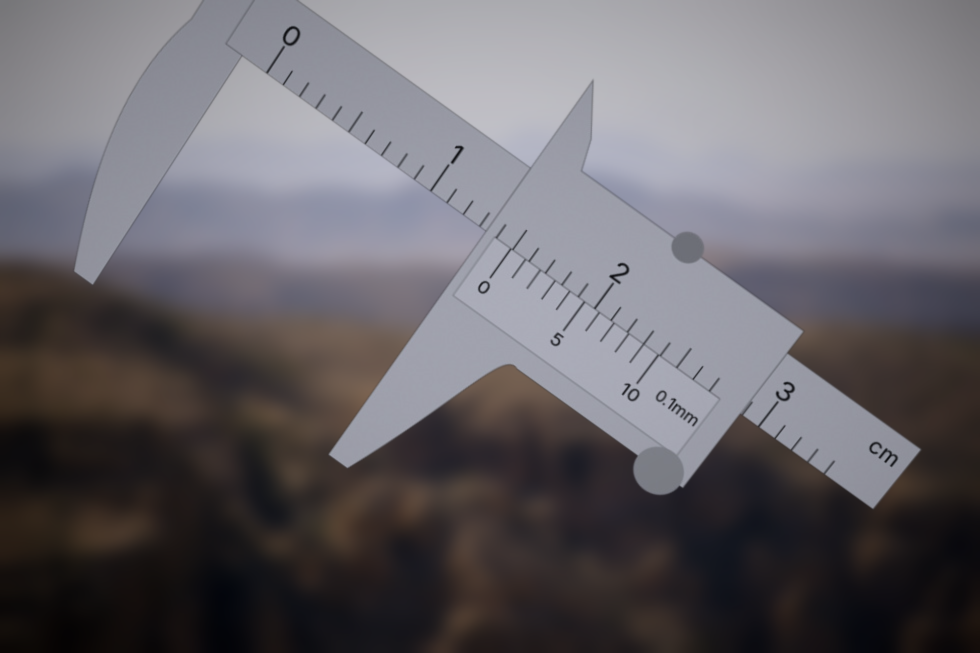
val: 14.9 mm
